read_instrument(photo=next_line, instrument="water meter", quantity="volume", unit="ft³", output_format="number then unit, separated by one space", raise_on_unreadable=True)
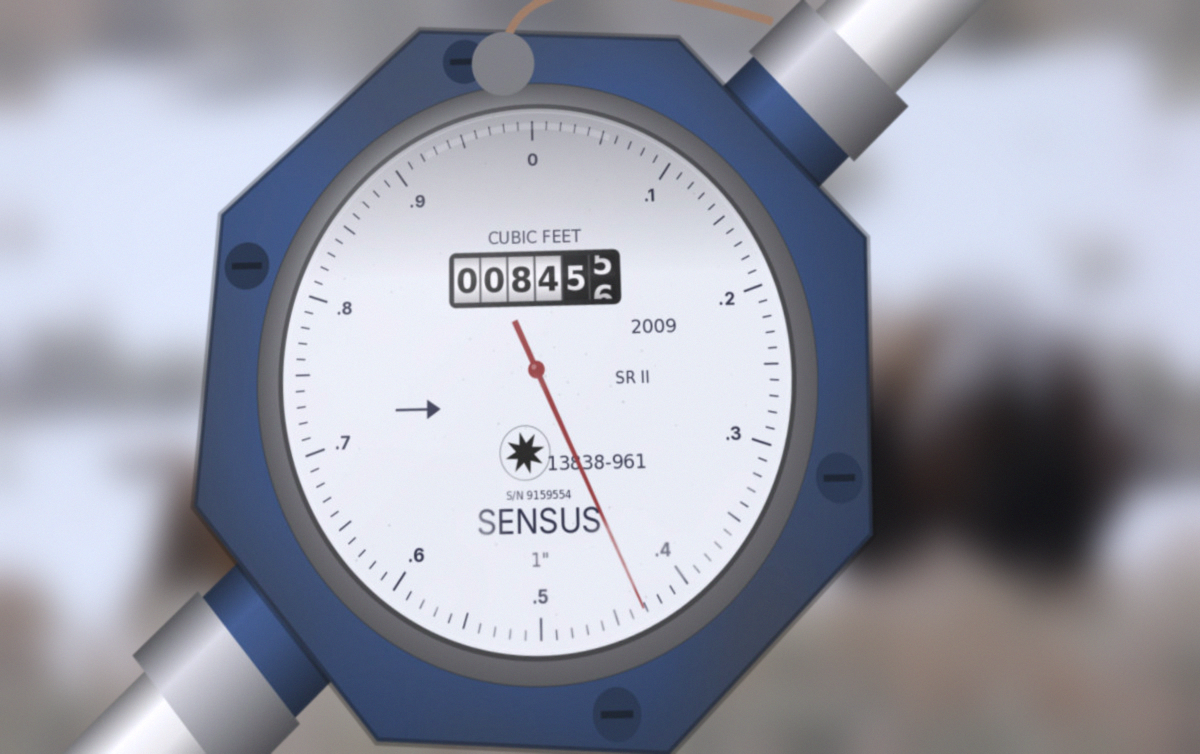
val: 8455.43 ft³
